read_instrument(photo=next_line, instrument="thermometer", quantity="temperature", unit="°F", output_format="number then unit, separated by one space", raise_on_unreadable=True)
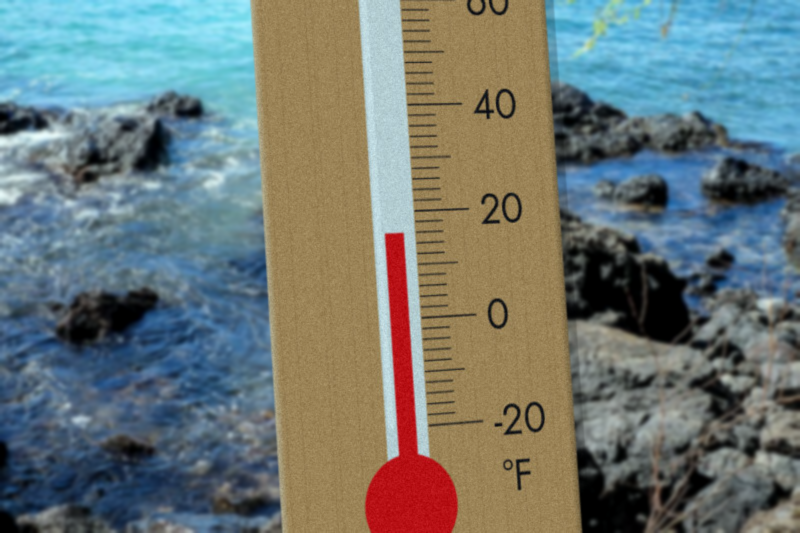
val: 16 °F
